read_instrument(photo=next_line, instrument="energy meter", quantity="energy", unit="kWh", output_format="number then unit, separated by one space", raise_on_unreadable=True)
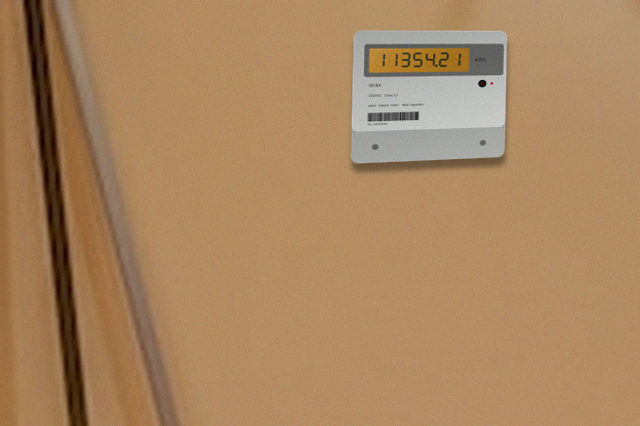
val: 11354.21 kWh
